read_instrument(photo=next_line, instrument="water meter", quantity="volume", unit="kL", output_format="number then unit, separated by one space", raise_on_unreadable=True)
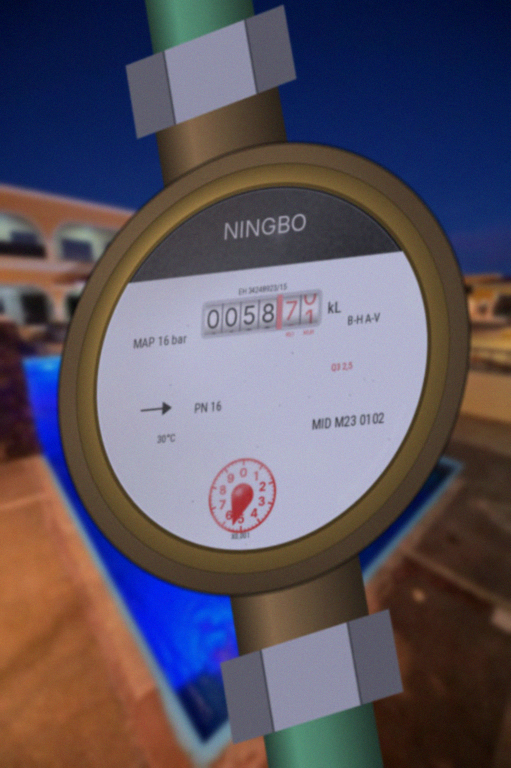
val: 58.705 kL
